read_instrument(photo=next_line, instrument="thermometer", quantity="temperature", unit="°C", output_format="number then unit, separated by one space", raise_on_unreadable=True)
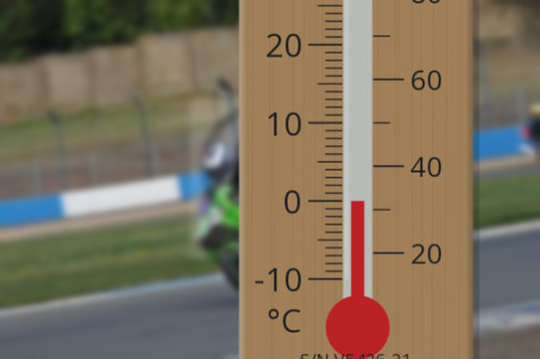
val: 0 °C
